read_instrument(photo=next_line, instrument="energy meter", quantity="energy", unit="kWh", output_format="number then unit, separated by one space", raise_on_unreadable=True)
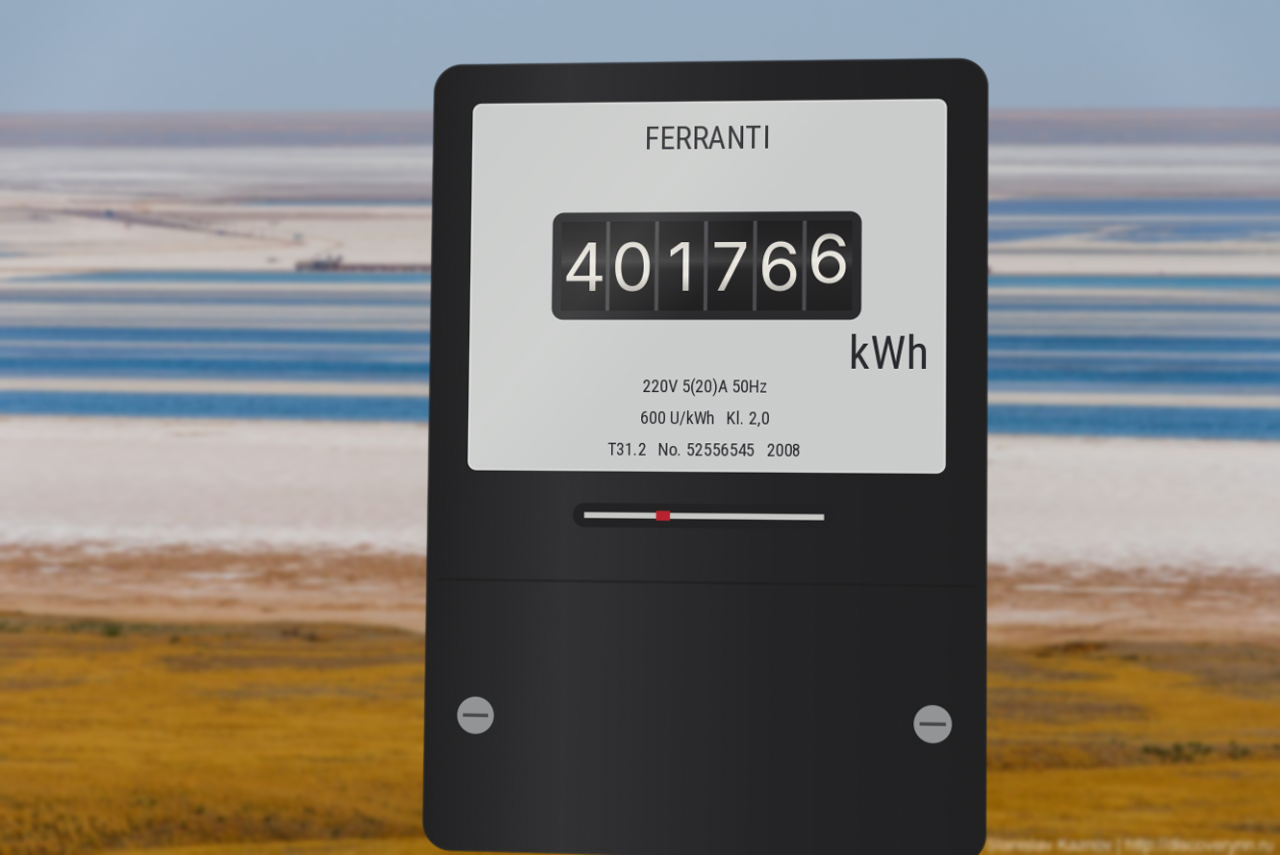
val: 401766 kWh
